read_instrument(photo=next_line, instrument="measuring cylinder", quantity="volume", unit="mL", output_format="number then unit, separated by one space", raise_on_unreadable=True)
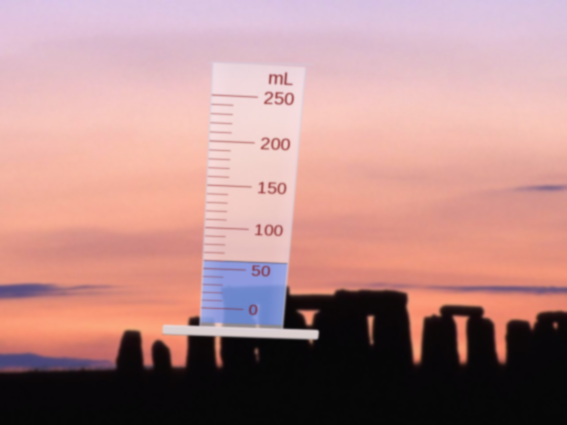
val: 60 mL
